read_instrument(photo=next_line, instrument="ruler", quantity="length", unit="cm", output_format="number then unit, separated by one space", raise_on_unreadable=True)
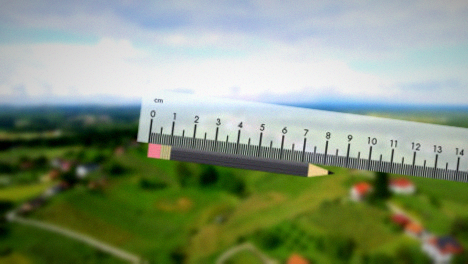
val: 8.5 cm
